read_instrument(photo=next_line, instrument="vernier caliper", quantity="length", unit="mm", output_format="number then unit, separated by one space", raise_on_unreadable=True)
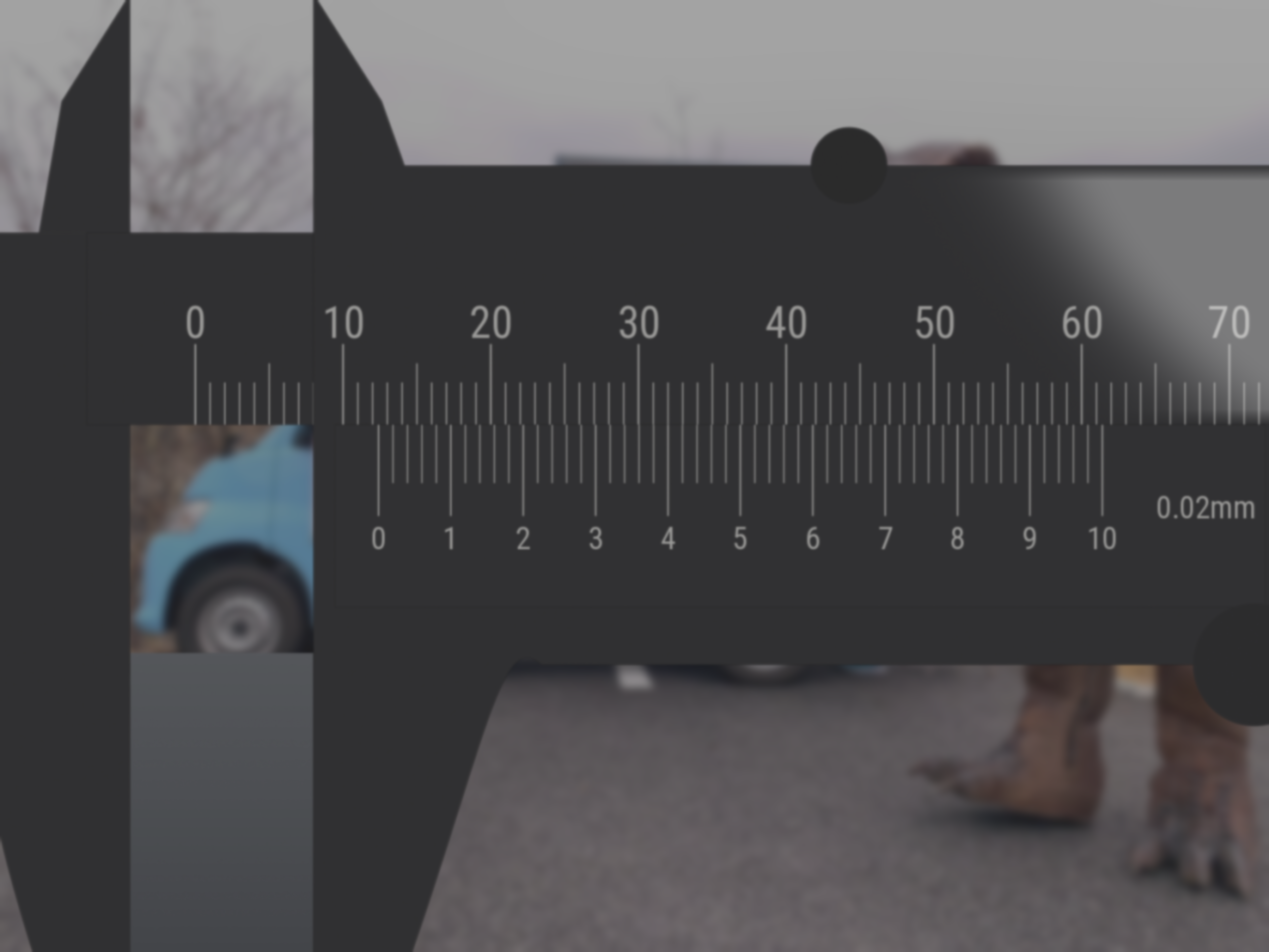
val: 12.4 mm
